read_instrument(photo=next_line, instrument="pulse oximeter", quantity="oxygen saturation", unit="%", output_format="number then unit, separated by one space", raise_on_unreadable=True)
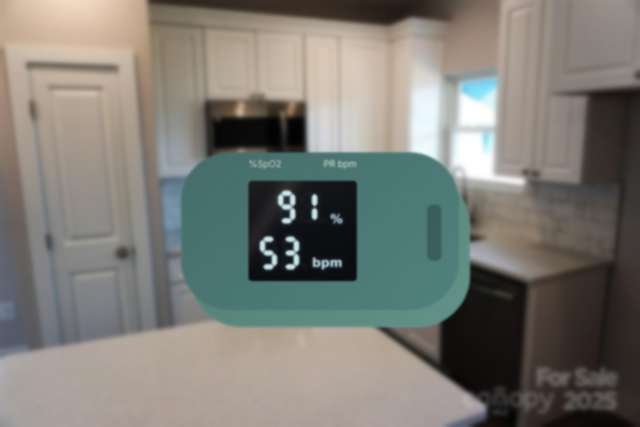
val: 91 %
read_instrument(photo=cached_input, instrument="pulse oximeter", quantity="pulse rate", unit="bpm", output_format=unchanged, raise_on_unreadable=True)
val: 53 bpm
